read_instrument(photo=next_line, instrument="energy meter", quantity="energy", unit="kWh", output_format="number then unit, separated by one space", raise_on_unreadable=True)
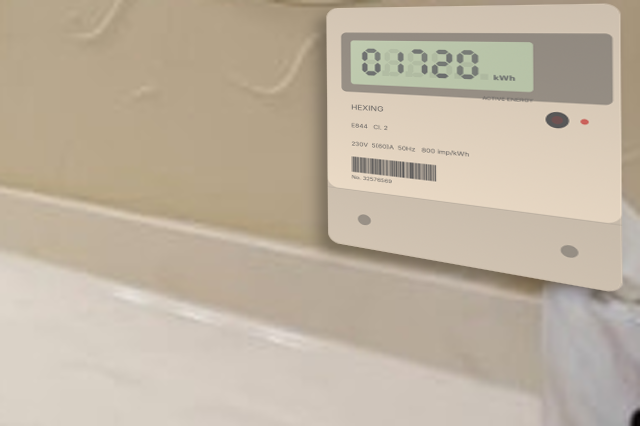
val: 1720 kWh
